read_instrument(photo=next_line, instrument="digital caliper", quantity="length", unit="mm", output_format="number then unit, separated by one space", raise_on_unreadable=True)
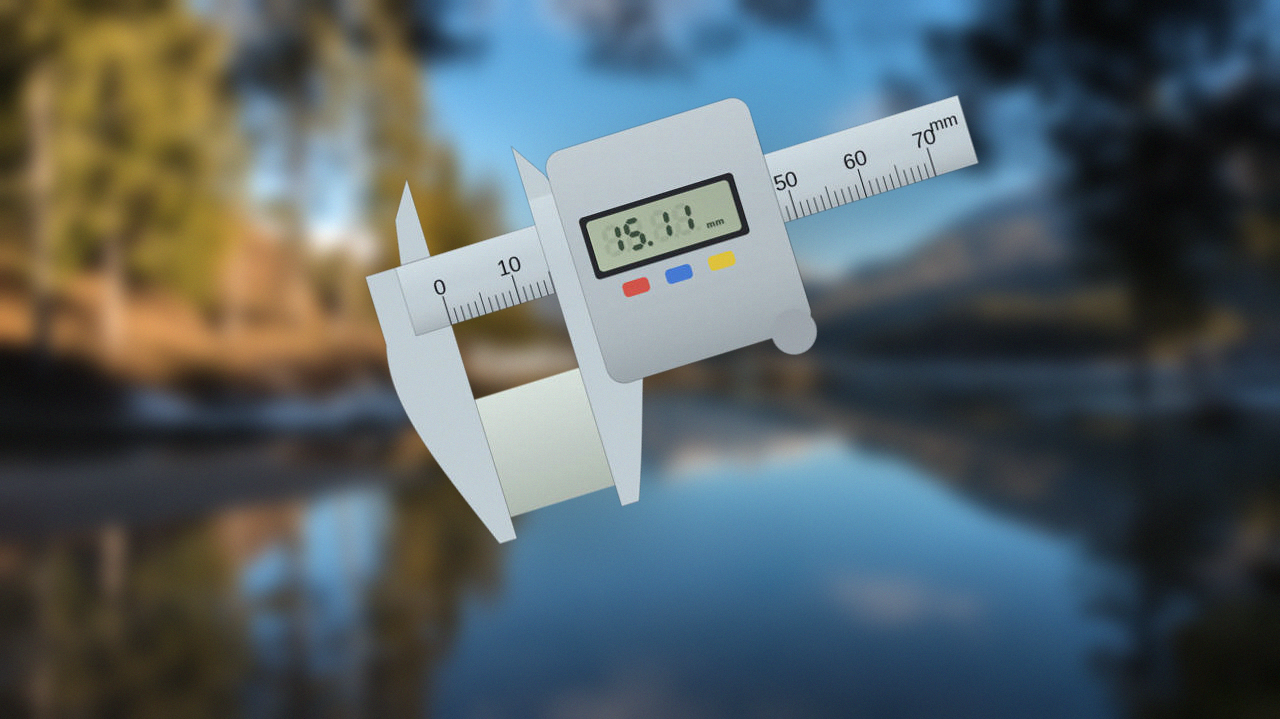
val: 15.11 mm
